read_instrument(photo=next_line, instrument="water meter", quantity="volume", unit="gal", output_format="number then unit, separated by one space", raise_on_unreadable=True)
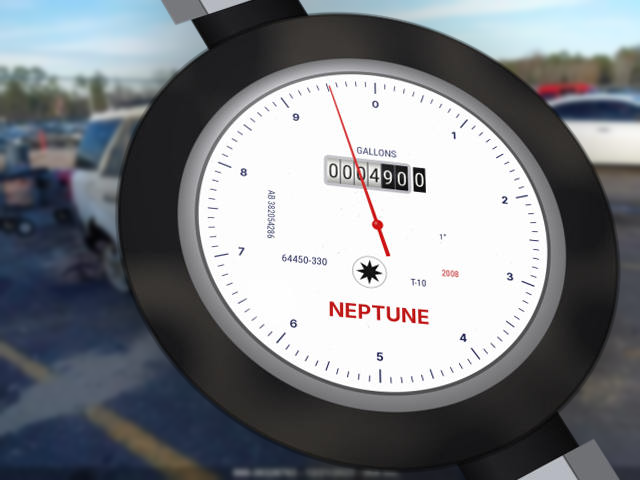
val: 4899.5 gal
